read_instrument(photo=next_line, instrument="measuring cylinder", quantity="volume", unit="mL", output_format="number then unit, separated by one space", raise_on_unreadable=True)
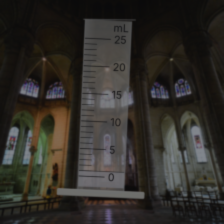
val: 1 mL
